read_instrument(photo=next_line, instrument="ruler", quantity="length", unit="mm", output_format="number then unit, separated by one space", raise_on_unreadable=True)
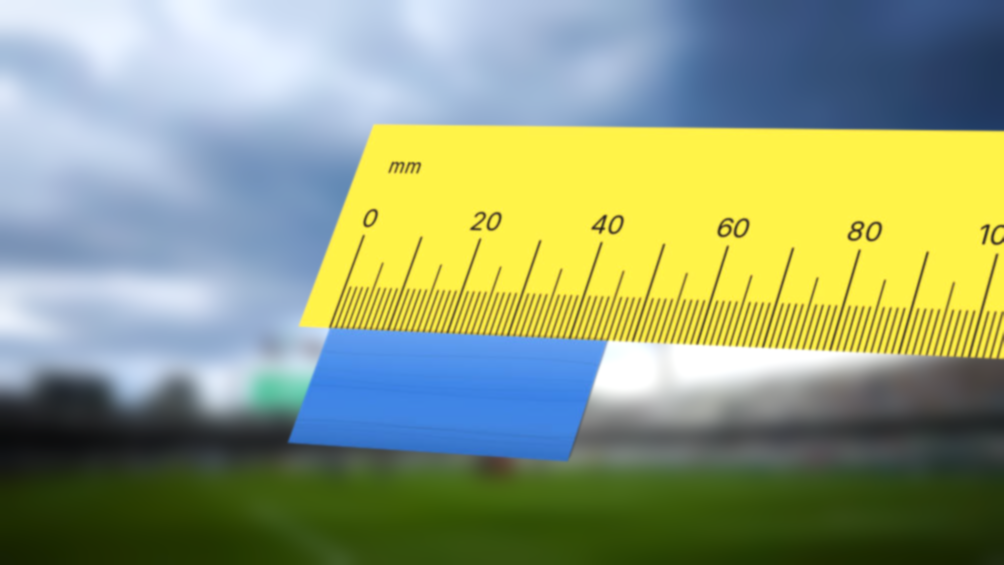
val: 46 mm
